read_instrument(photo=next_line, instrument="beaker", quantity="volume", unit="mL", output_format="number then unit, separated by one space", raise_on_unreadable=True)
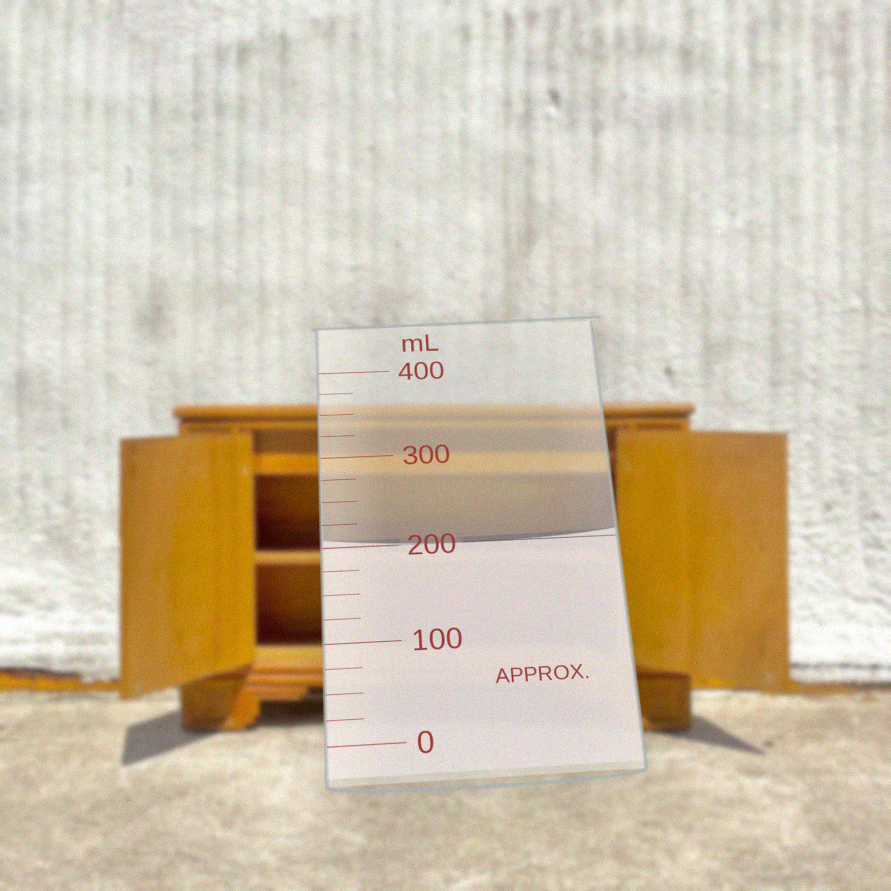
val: 200 mL
